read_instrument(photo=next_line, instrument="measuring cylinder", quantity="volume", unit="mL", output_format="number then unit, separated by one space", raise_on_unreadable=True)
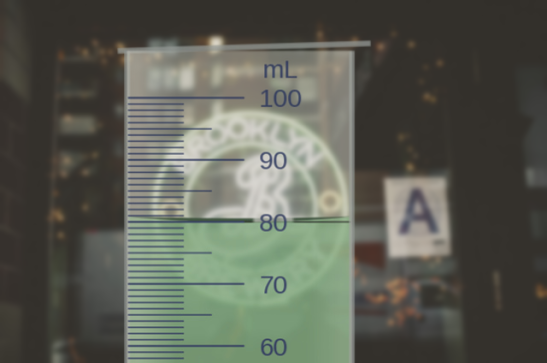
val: 80 mL
